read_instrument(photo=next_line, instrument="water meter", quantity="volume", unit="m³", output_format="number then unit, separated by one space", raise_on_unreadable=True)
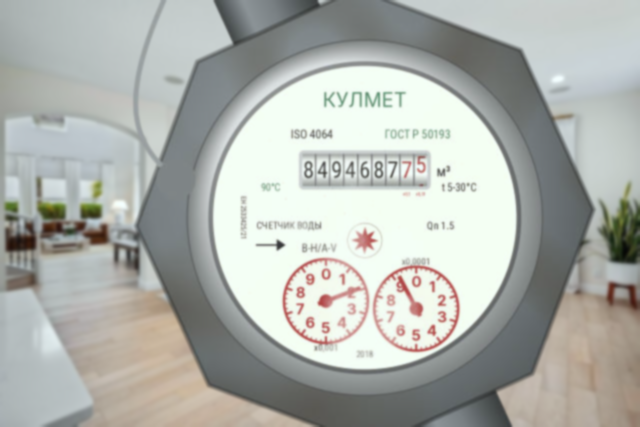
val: 8494687.7519 m³
